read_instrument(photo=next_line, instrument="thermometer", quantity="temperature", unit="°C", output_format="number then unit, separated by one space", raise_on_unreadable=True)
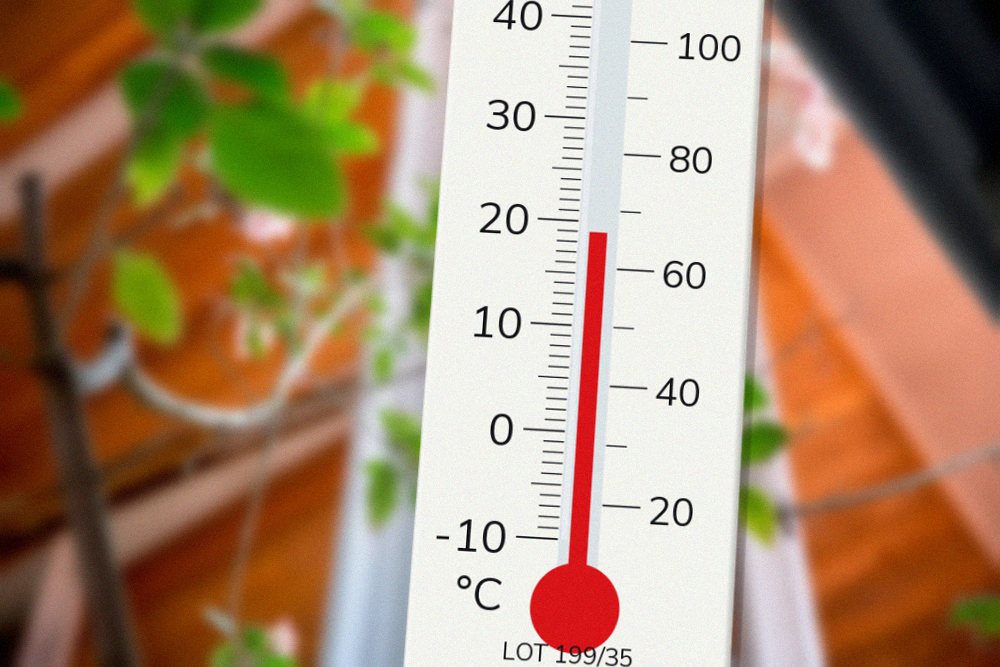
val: 19 °C
